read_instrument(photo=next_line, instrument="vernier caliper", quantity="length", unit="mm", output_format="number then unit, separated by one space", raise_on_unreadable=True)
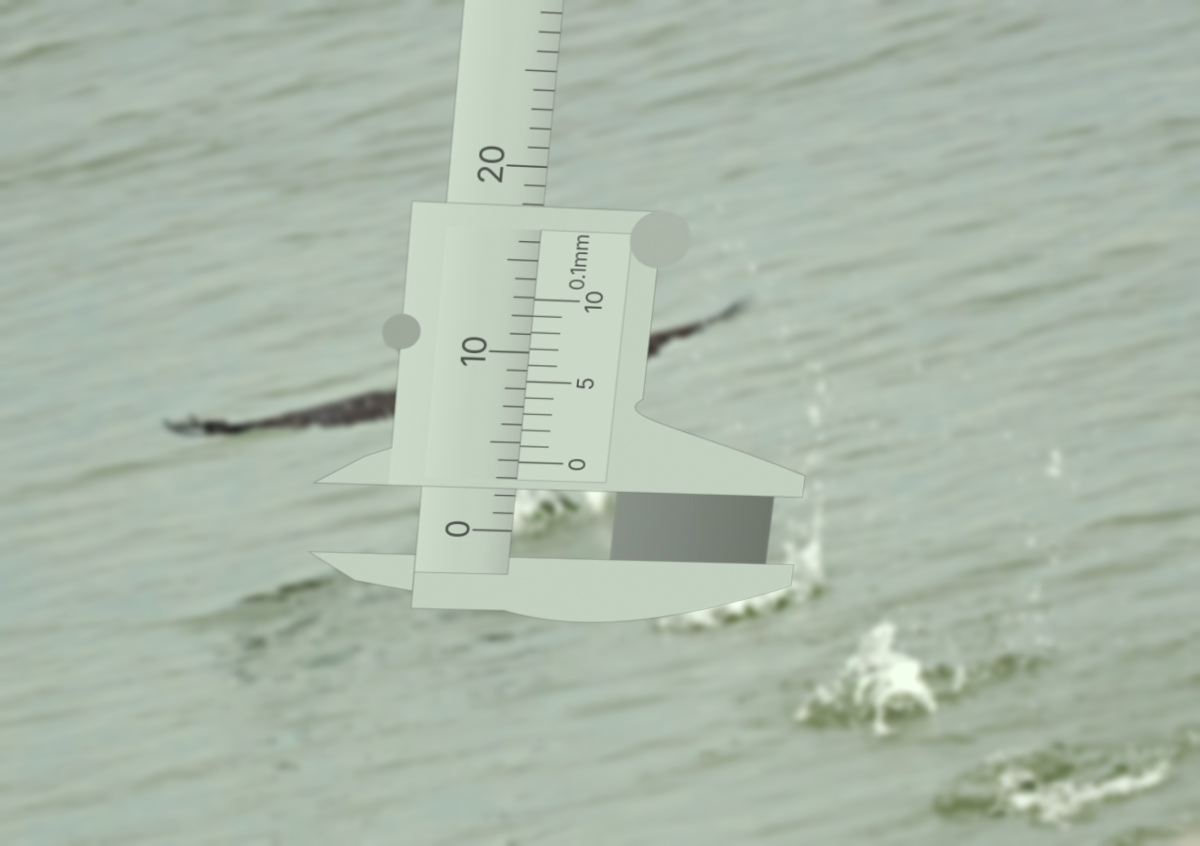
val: 3.9 mm
